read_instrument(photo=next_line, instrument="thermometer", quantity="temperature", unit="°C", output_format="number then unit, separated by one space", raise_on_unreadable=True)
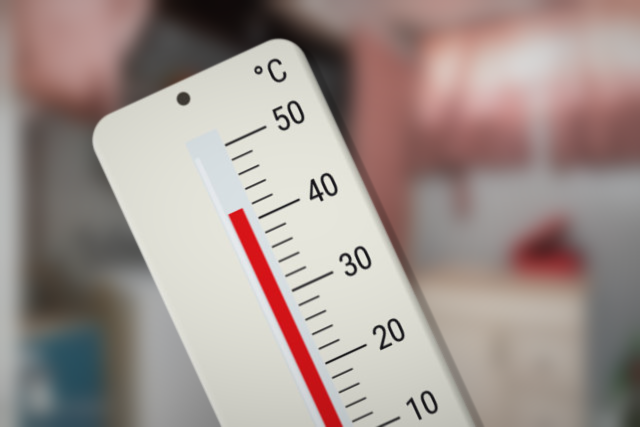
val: 42 °C
